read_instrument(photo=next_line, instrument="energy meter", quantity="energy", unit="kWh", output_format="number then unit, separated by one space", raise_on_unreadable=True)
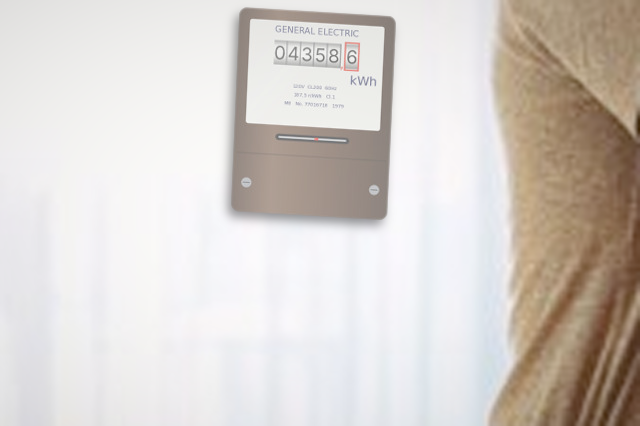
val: 4358.6 kWh
